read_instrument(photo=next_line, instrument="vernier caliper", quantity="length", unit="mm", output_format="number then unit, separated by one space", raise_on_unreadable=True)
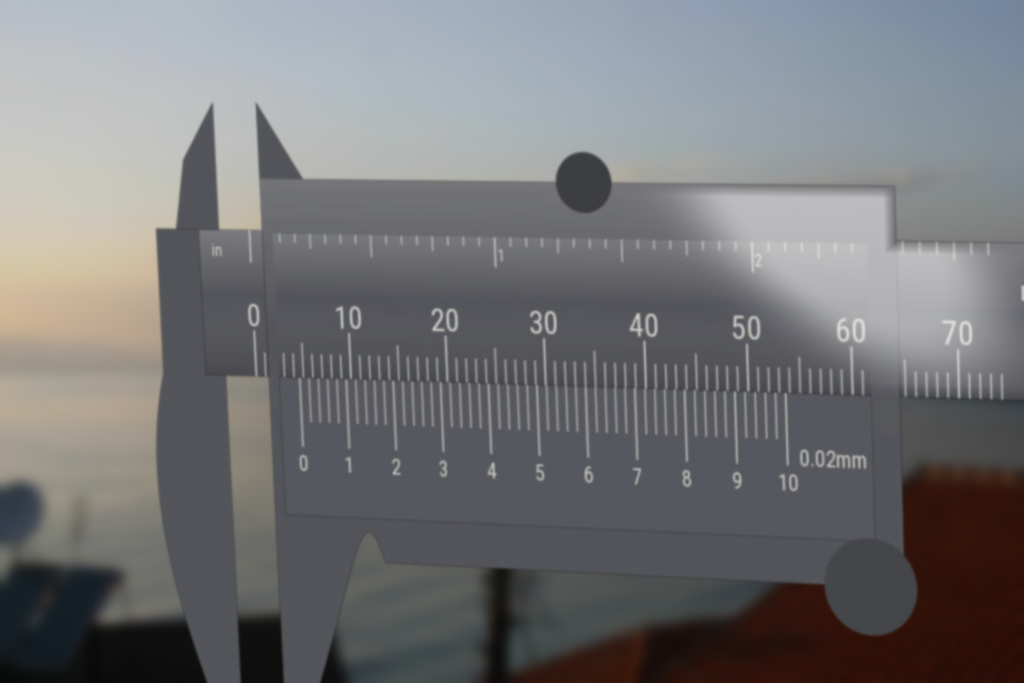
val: 4.6 mm
